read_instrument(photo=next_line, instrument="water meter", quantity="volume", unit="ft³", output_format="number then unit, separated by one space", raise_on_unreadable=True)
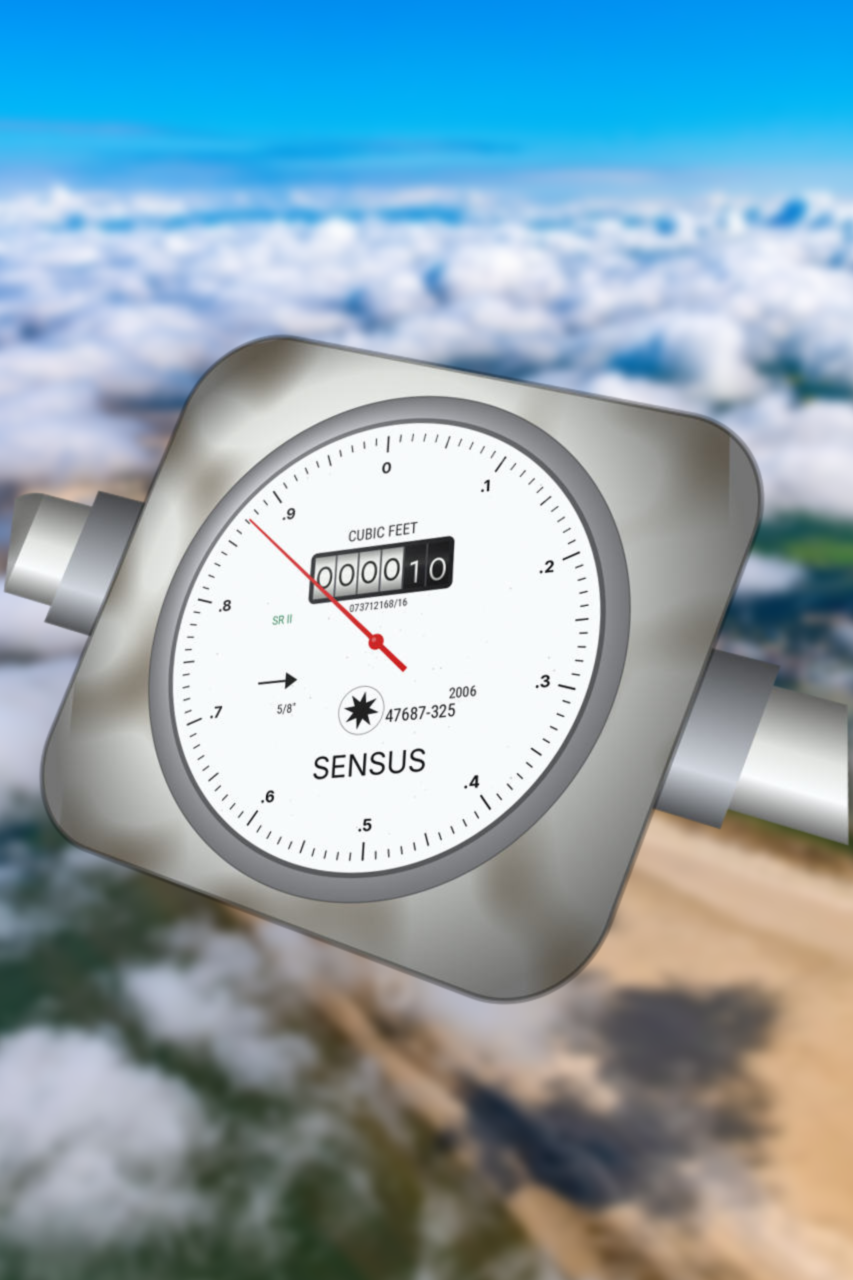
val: 9.87 ft³
